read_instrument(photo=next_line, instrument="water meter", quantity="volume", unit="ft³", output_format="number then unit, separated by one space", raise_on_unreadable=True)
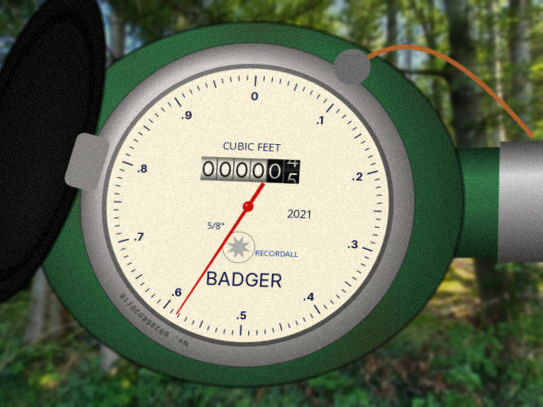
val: 4.58 ft³
